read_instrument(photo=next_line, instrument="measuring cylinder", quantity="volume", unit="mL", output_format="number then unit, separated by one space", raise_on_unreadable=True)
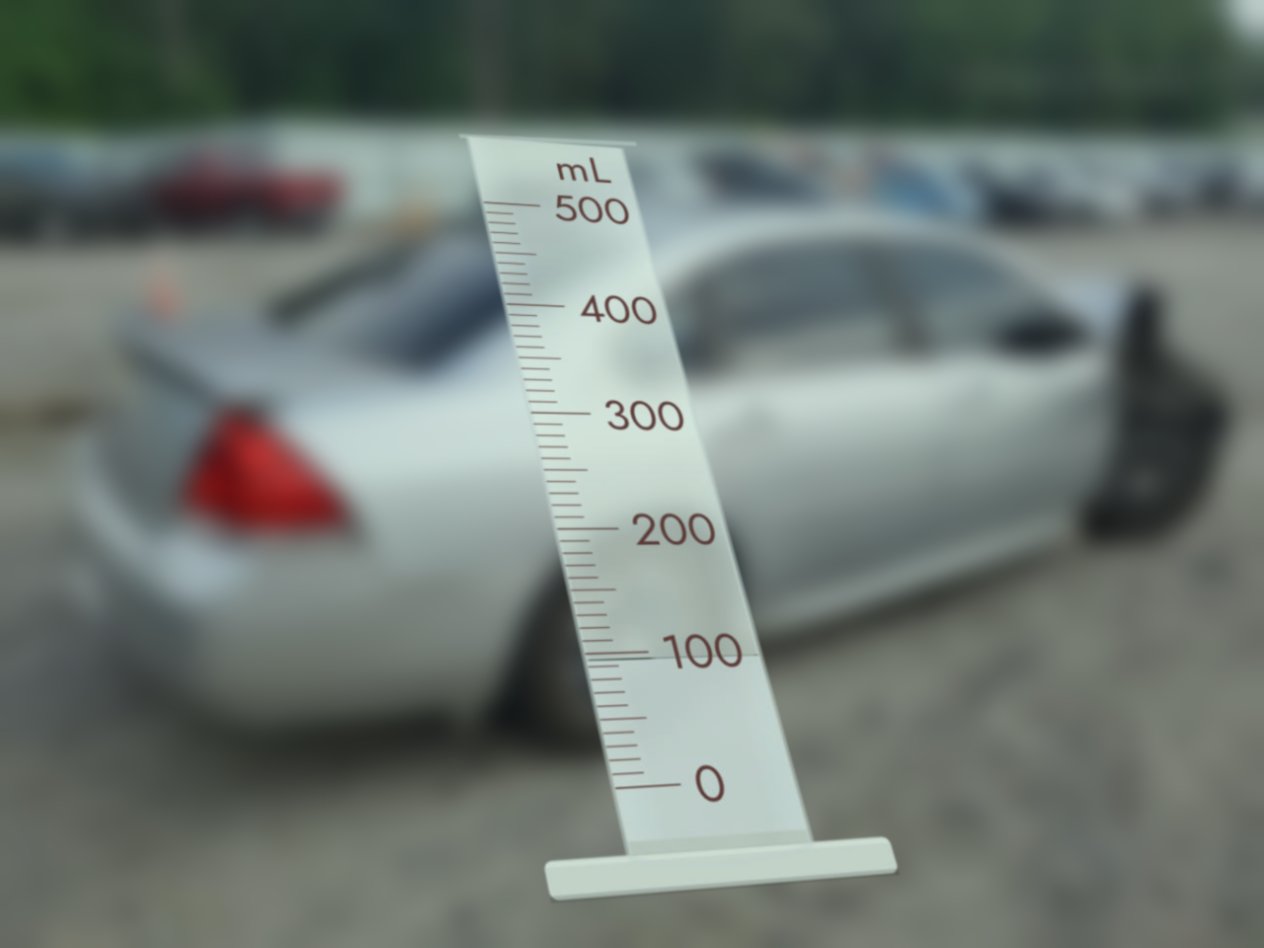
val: 95 mL
